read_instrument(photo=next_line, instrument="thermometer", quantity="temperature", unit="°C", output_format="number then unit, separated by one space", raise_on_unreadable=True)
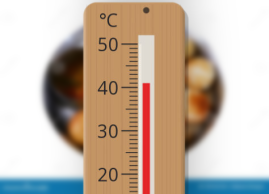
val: 41 °C
